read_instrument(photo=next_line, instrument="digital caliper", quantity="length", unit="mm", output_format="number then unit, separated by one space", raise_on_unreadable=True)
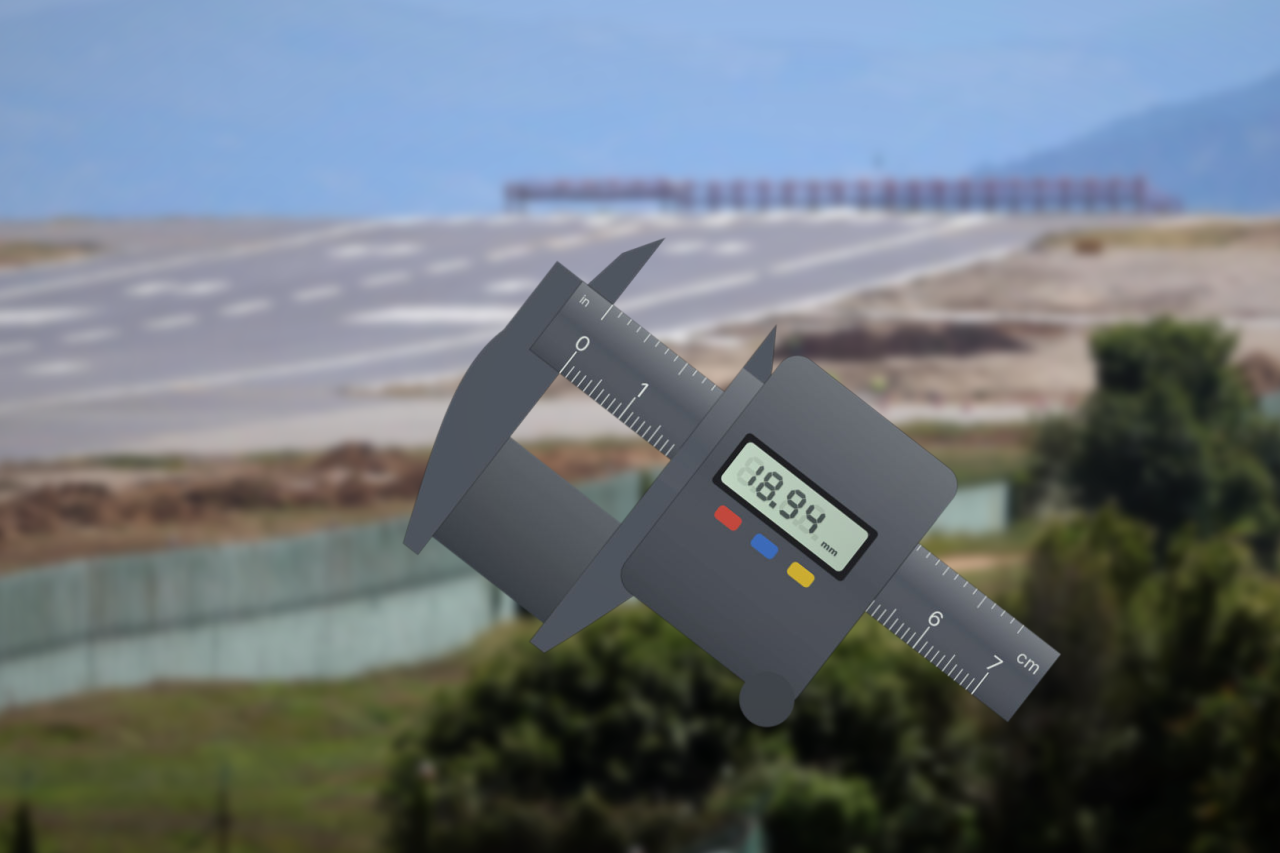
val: 18.94 mm
